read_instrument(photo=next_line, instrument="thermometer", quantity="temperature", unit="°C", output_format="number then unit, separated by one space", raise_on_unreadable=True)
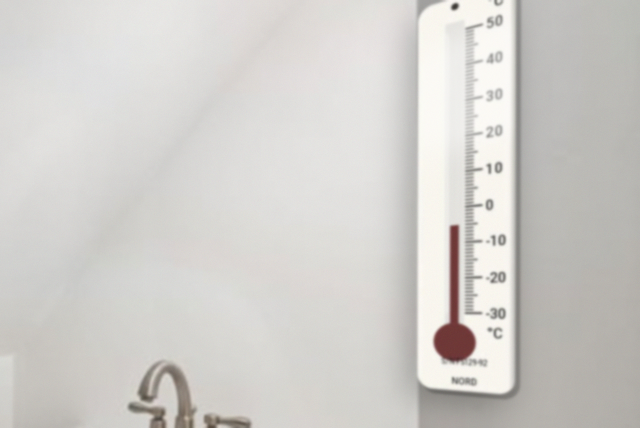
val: -5 °C
